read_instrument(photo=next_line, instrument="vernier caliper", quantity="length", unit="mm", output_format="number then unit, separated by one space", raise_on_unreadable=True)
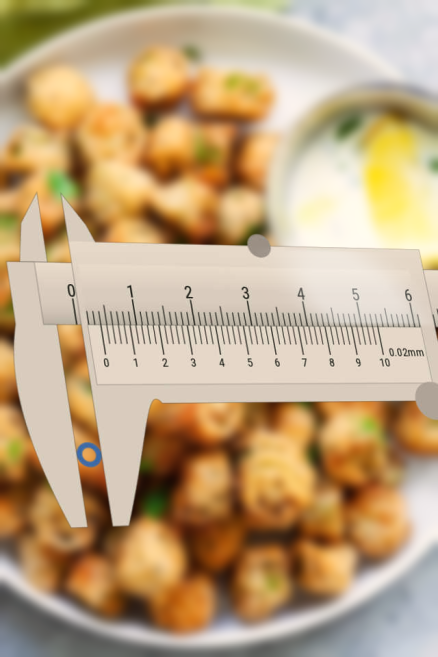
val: 4.0 mm
